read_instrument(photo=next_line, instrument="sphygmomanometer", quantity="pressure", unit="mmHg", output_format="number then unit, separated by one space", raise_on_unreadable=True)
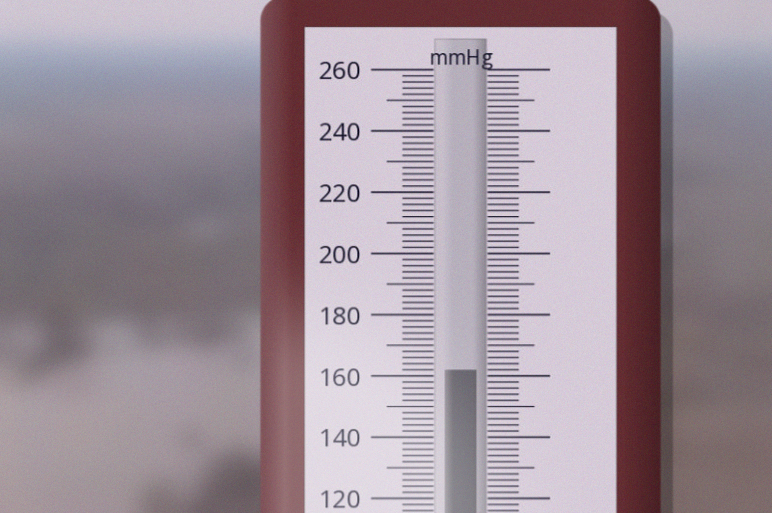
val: 162 mmHg
